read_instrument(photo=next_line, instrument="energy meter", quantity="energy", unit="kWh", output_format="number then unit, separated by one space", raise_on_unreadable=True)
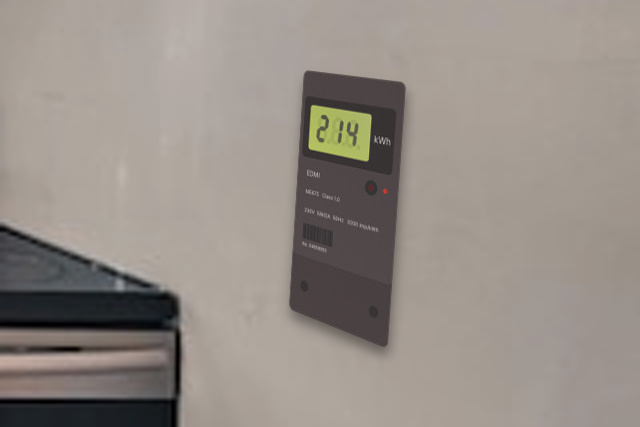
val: 214 kWh
